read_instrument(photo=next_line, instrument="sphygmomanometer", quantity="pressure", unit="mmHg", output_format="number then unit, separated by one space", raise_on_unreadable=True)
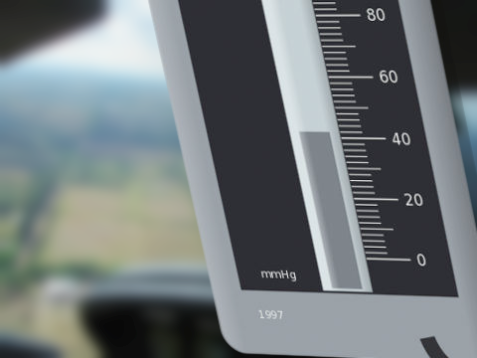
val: 42 mmHg
